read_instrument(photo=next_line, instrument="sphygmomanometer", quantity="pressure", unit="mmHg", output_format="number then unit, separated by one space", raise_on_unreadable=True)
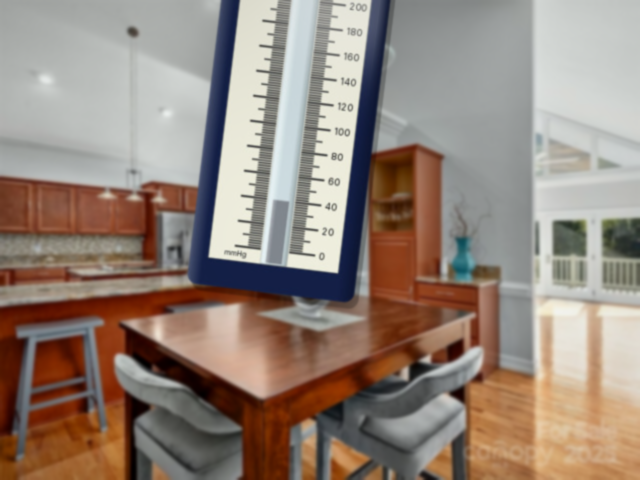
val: 40 mmHg
